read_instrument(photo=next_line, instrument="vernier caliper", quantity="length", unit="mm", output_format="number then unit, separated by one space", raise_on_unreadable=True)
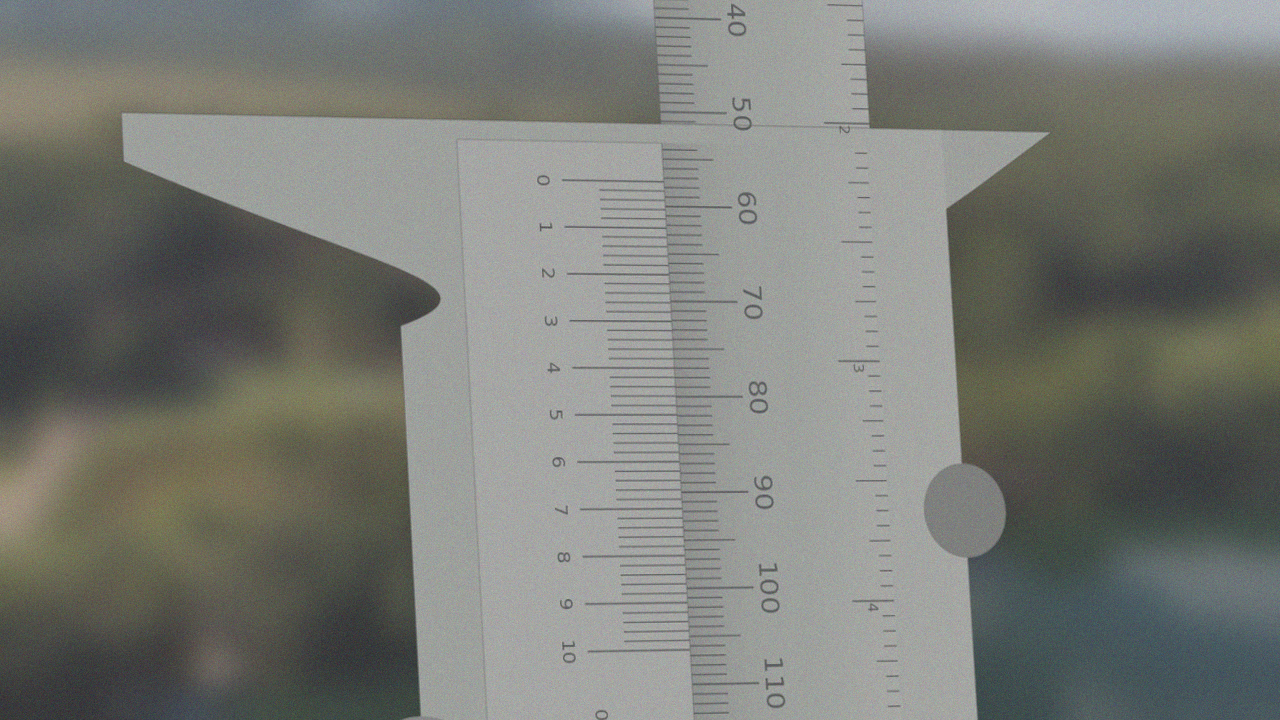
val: 57.4 mm
